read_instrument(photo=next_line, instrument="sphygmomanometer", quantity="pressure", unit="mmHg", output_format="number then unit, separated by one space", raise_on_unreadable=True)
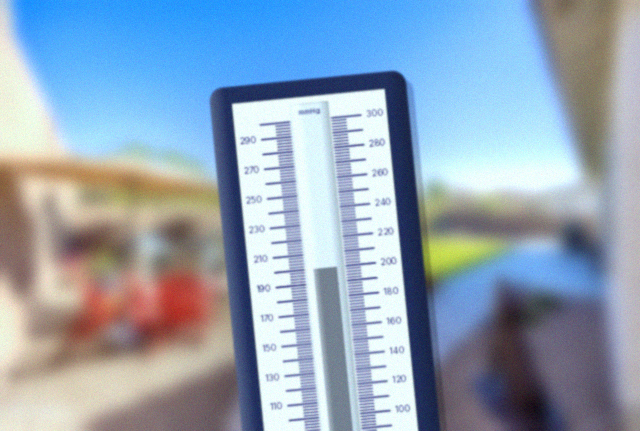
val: 200 mmHg
